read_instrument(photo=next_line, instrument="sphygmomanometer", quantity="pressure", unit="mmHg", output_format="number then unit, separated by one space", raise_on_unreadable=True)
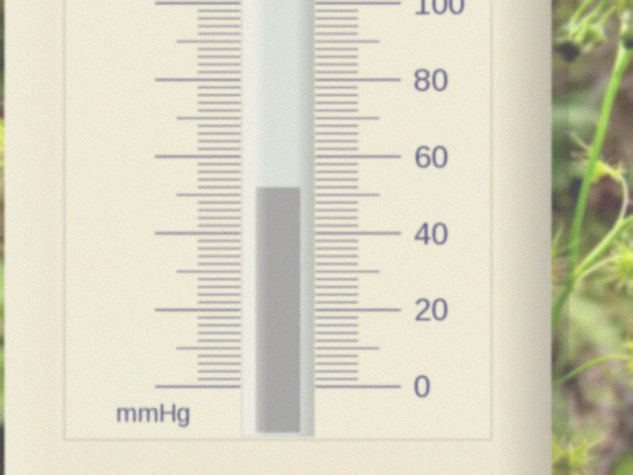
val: 52 mmHg
